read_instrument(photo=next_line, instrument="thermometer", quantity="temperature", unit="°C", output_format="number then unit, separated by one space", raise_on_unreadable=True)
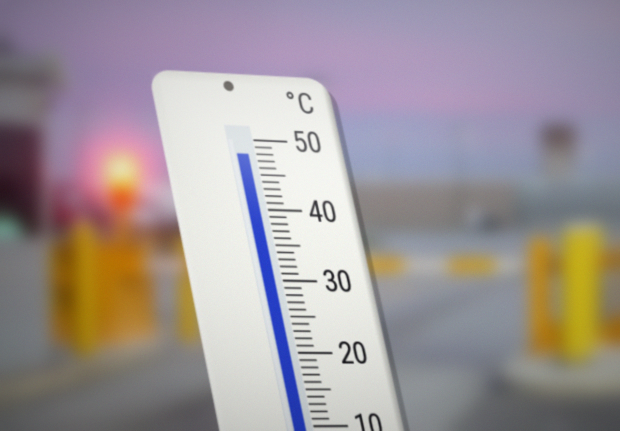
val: 48 °C
